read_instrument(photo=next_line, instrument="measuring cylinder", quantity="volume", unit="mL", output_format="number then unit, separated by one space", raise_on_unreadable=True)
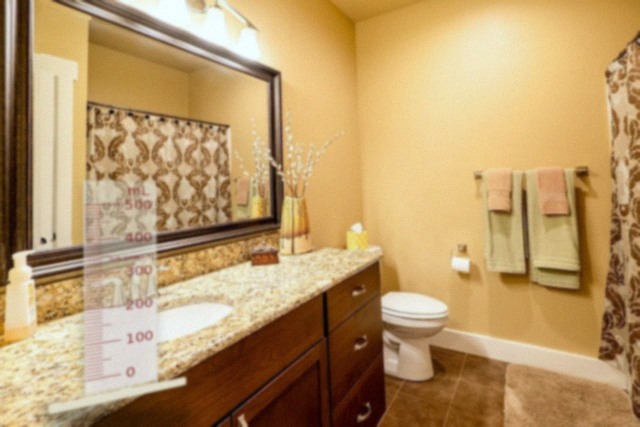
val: 200 mL
